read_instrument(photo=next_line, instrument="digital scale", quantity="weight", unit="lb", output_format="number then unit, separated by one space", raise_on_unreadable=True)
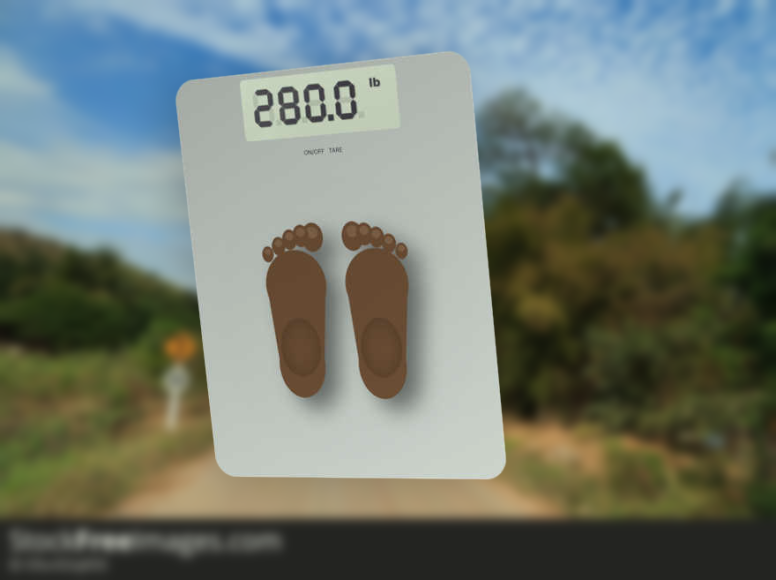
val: 280.0 lb
